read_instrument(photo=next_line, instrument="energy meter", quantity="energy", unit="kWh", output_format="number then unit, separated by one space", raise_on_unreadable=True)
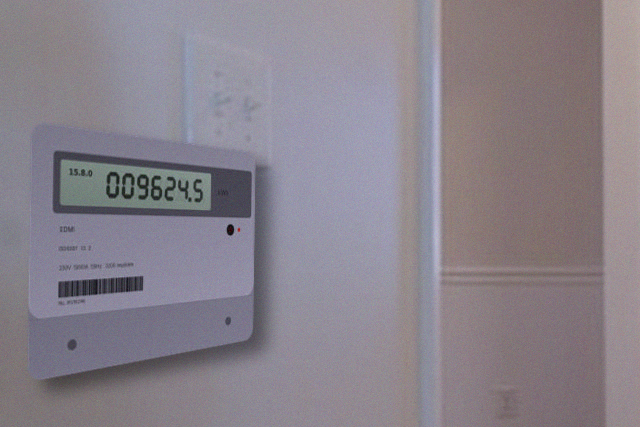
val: 9624.5 kWh
